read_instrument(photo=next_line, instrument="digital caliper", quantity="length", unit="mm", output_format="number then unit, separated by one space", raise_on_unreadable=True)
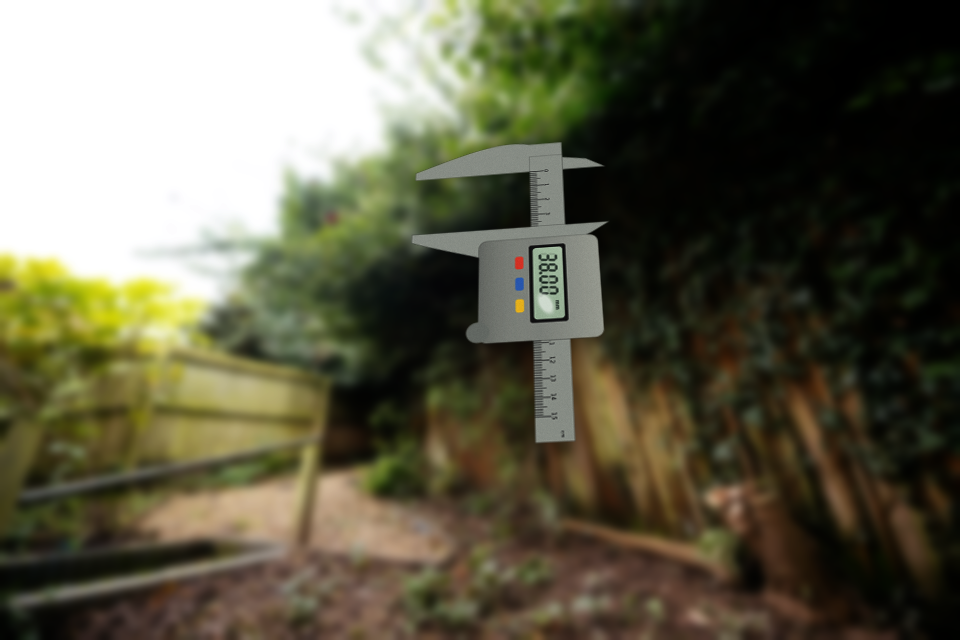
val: 38.00 mm
